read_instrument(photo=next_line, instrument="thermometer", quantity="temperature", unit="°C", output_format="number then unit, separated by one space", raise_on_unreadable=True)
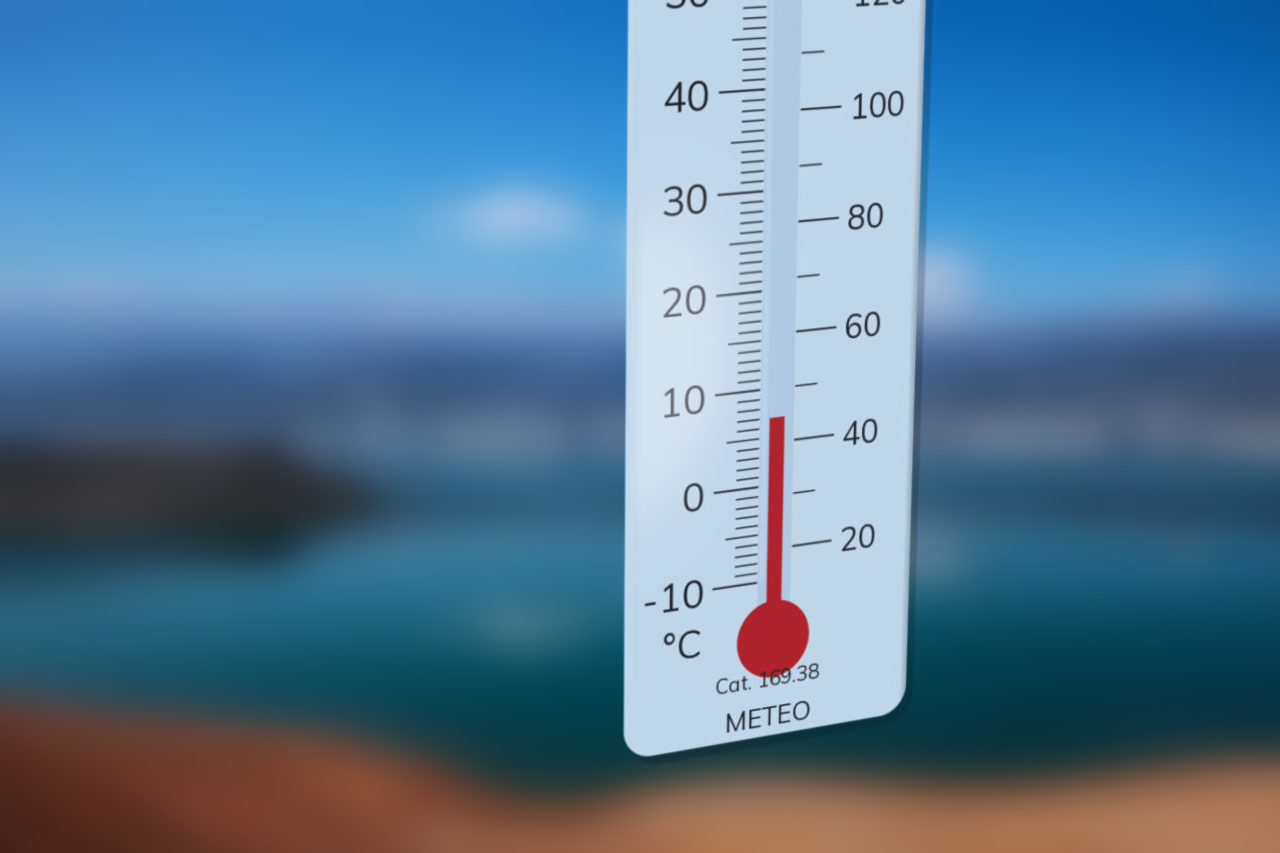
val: 7 °C
